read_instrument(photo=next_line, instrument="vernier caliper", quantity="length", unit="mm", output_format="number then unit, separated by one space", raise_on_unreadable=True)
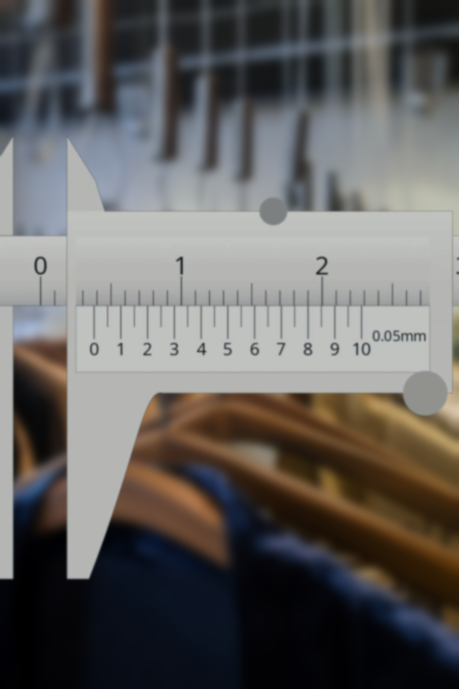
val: 3.8 mm
